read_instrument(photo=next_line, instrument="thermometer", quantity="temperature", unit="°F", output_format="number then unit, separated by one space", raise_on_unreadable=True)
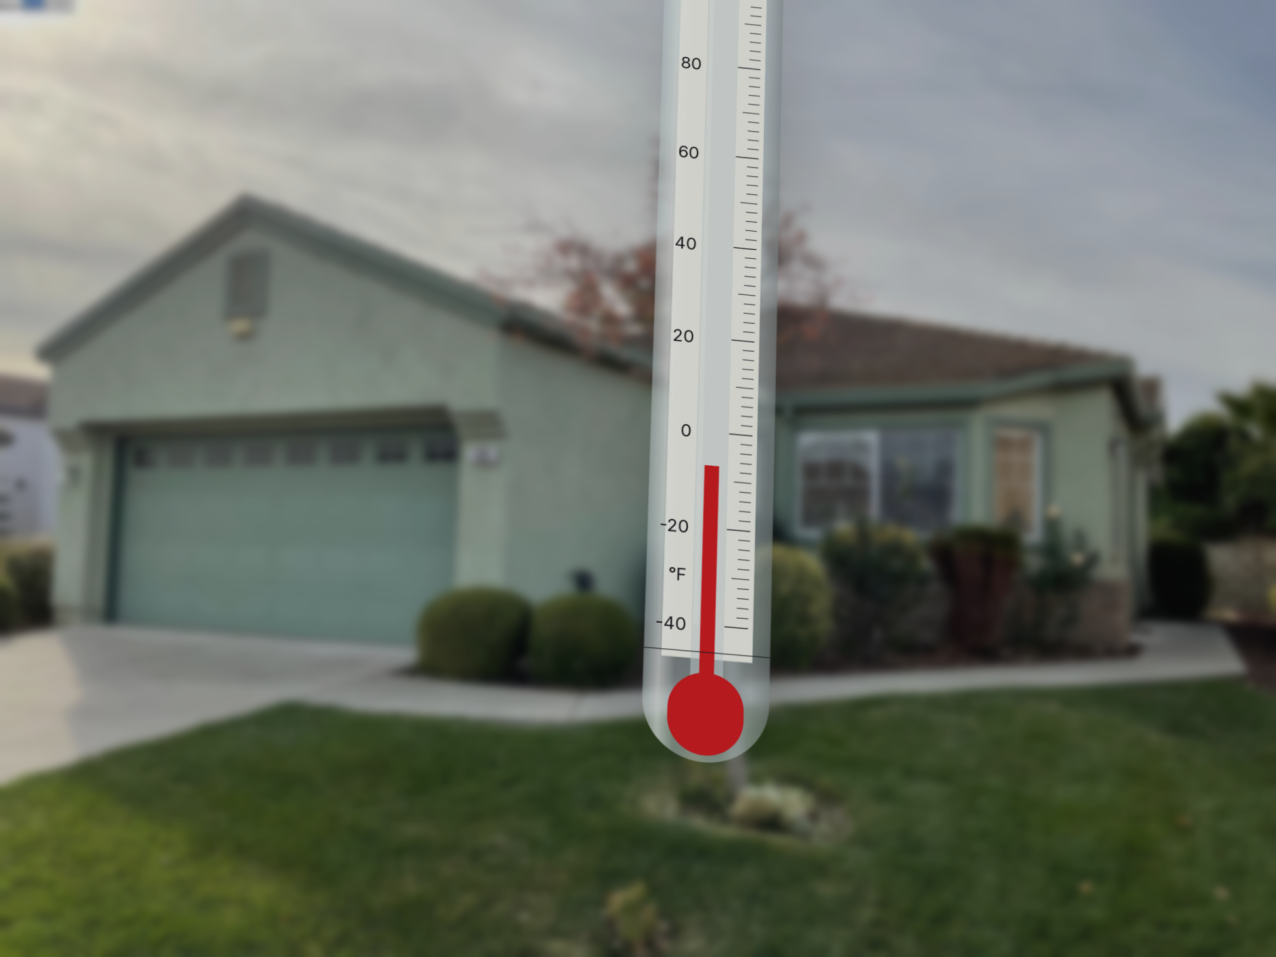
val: -7 °F
